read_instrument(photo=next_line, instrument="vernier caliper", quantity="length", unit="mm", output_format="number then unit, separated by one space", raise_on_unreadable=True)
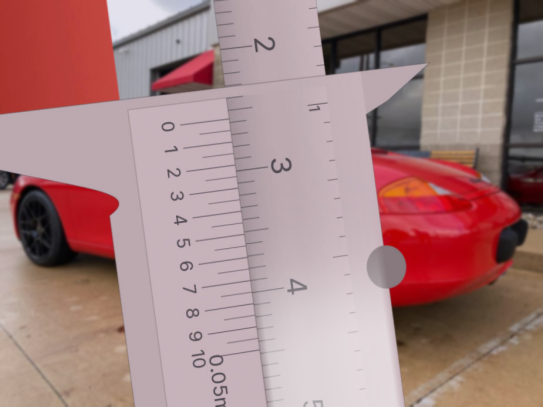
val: 25.7 mm
